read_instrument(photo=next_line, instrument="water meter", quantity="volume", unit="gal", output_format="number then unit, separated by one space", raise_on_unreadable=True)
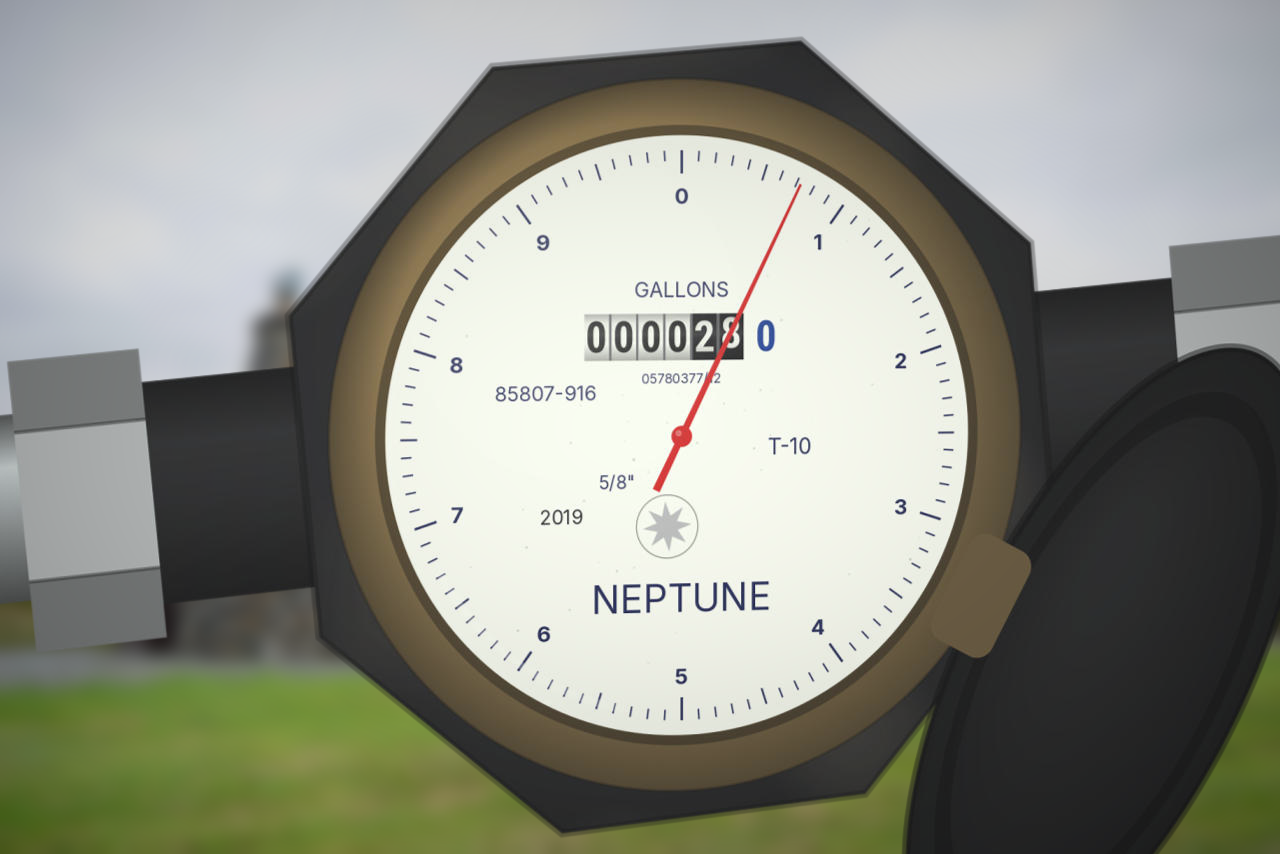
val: 280.7 gal
